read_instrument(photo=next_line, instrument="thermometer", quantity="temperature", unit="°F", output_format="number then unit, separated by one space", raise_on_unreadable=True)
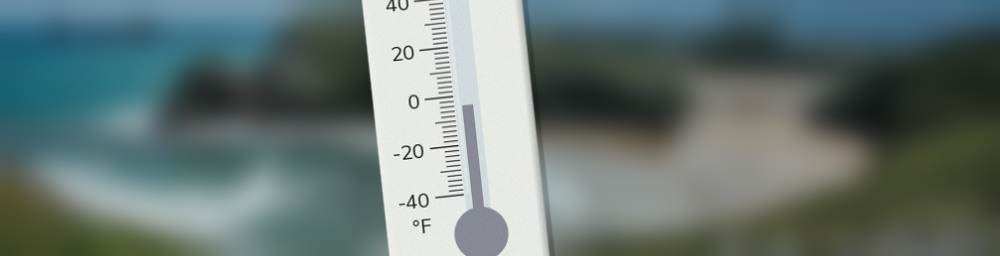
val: -4 °F
